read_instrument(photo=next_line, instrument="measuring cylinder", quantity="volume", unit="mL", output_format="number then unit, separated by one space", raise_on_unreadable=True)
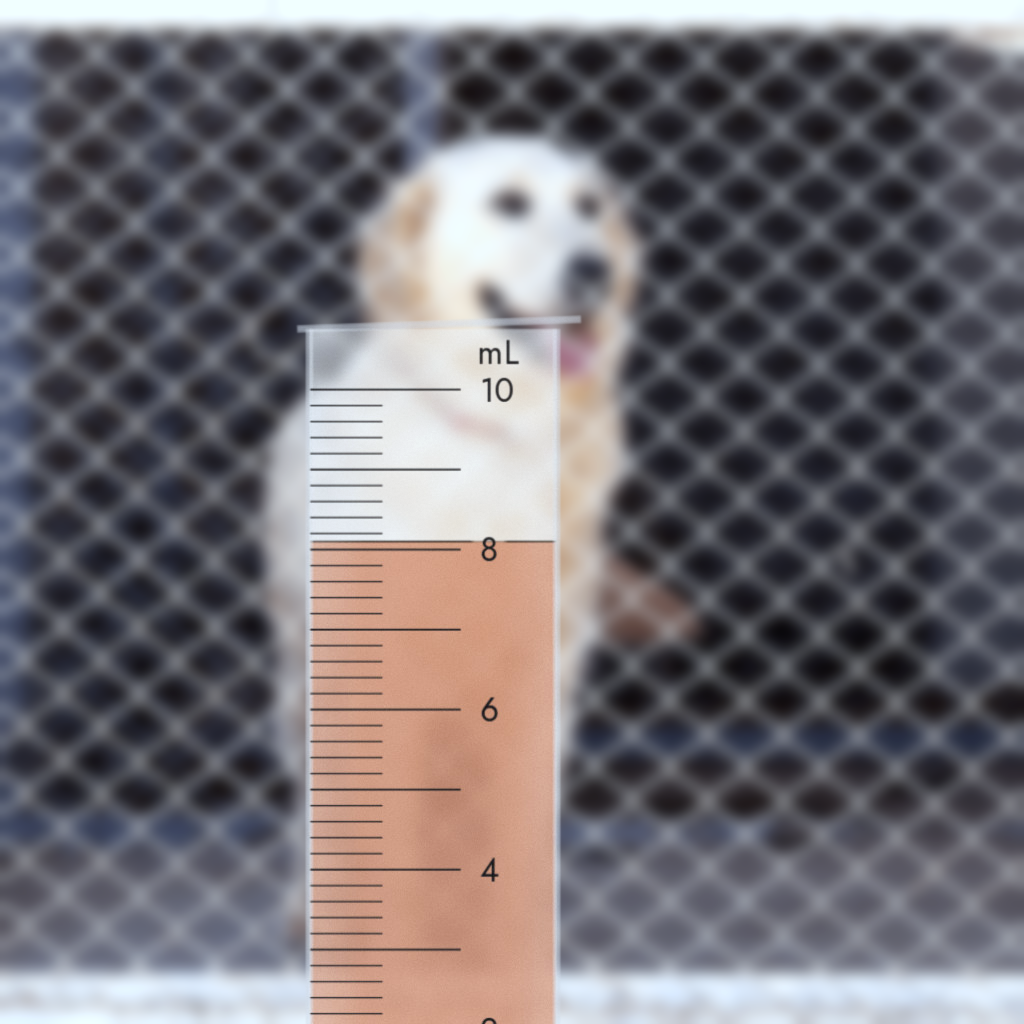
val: 8.1 mL
